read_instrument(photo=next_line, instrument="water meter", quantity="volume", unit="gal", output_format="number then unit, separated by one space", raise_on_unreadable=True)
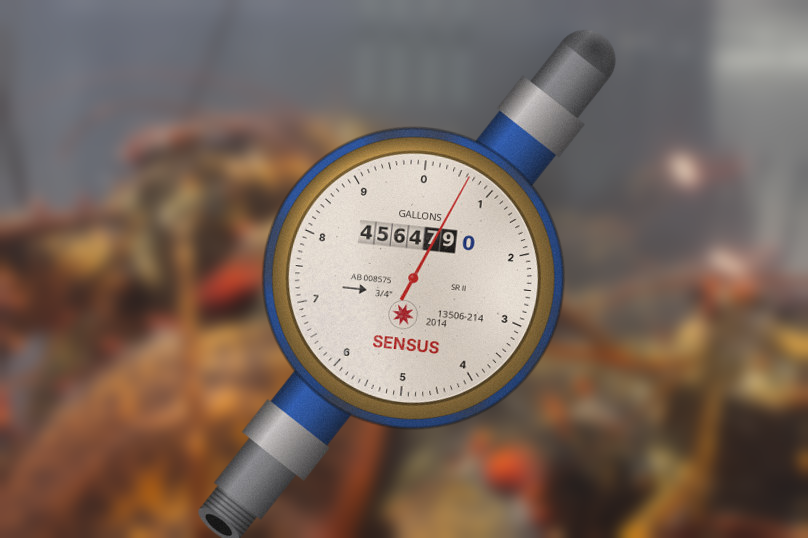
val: 4564790.6 gal
